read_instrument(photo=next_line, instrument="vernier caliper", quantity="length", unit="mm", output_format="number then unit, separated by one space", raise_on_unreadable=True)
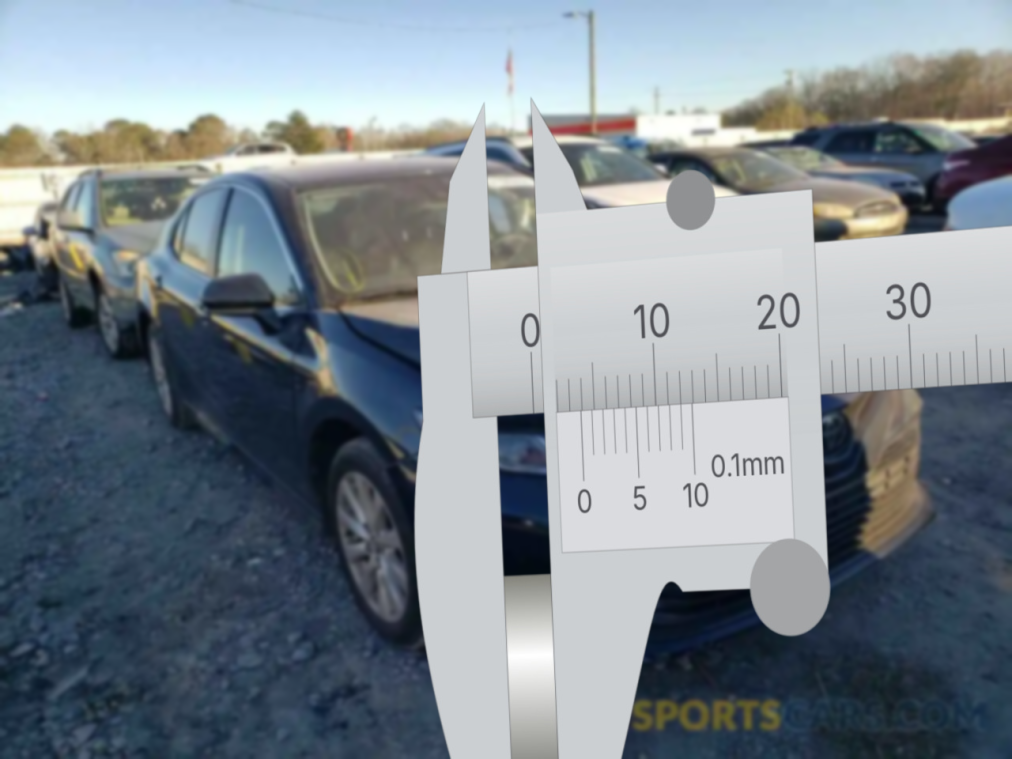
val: 3.9 mm
